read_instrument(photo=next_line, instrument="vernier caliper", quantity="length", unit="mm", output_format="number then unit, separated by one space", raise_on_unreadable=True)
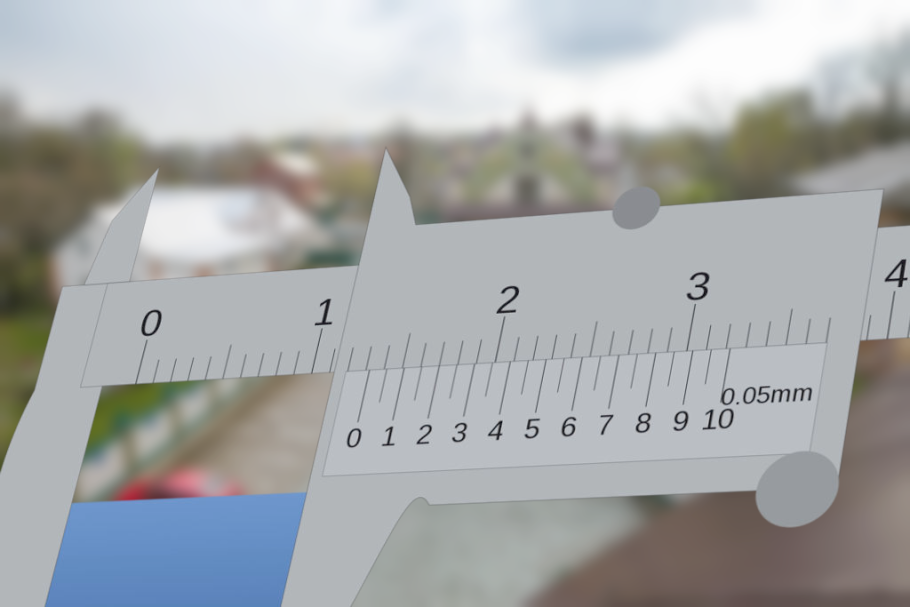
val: 13.2 mm
